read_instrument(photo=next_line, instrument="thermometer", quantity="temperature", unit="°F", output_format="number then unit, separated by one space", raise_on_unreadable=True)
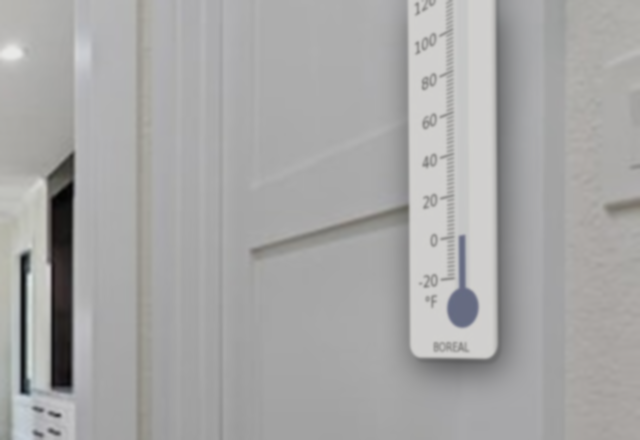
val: 0 °F
